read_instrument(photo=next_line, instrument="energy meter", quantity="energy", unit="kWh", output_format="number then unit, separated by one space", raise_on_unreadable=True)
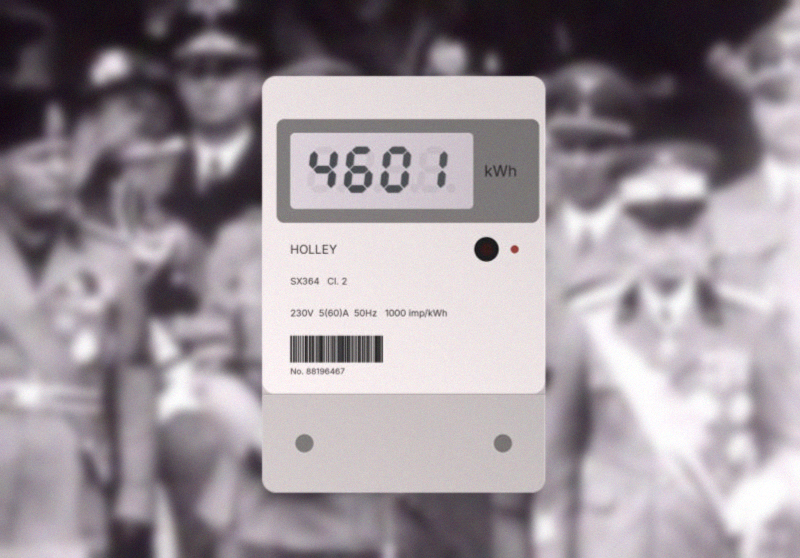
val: 4601 kWh
